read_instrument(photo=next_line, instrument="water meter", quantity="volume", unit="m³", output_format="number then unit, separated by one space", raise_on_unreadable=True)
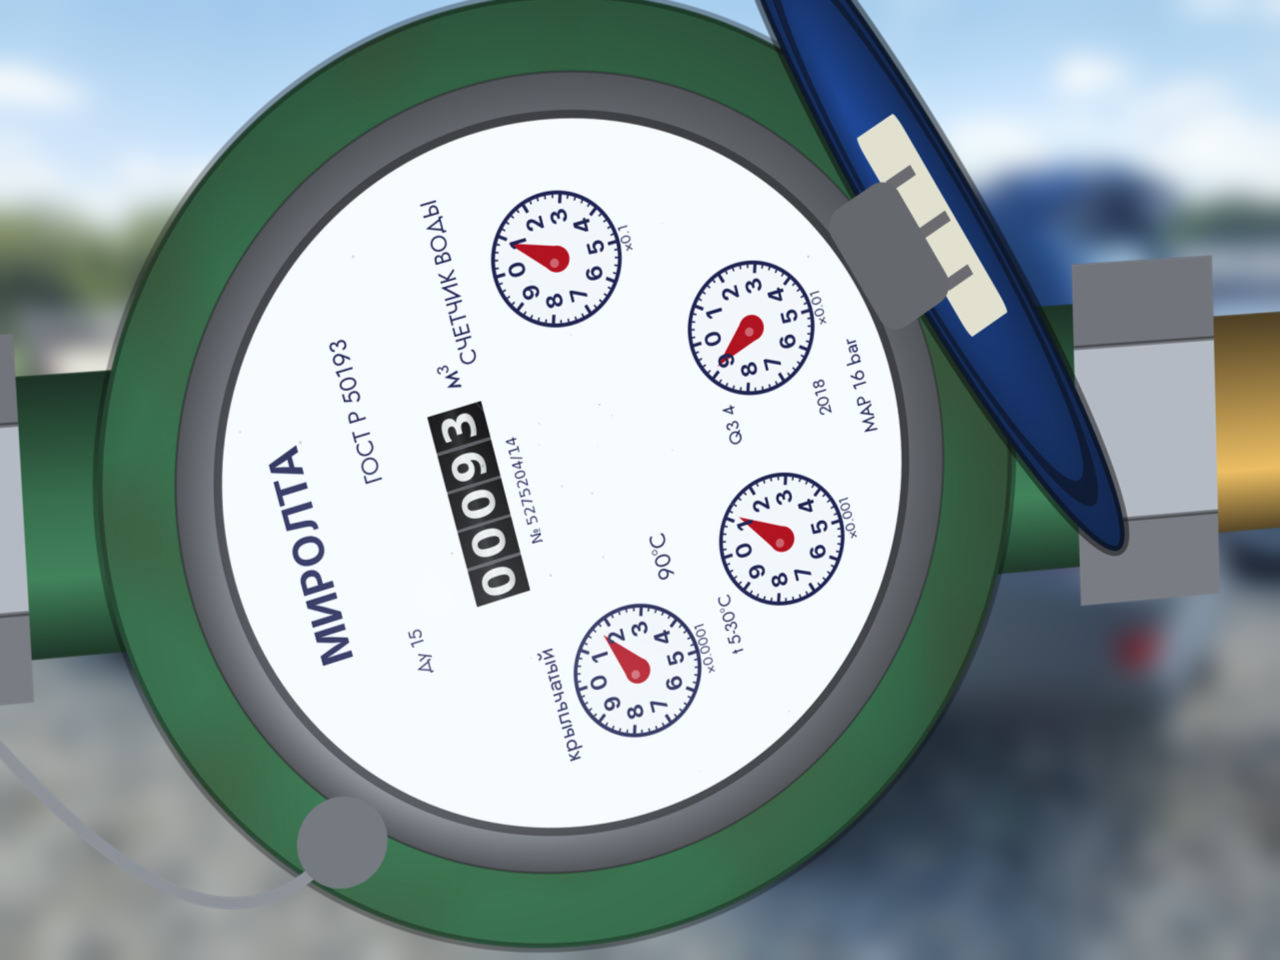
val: 93.0911 m³
